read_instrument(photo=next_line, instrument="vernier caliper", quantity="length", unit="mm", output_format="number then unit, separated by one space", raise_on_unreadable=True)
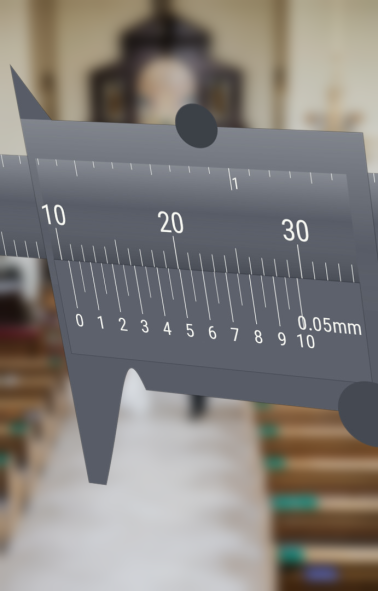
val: 10.6 mm
